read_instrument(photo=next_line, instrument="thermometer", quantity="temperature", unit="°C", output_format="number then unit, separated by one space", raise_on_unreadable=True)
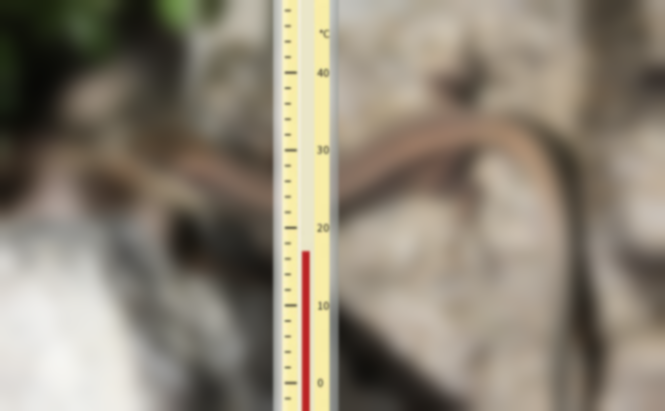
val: 17 °C
